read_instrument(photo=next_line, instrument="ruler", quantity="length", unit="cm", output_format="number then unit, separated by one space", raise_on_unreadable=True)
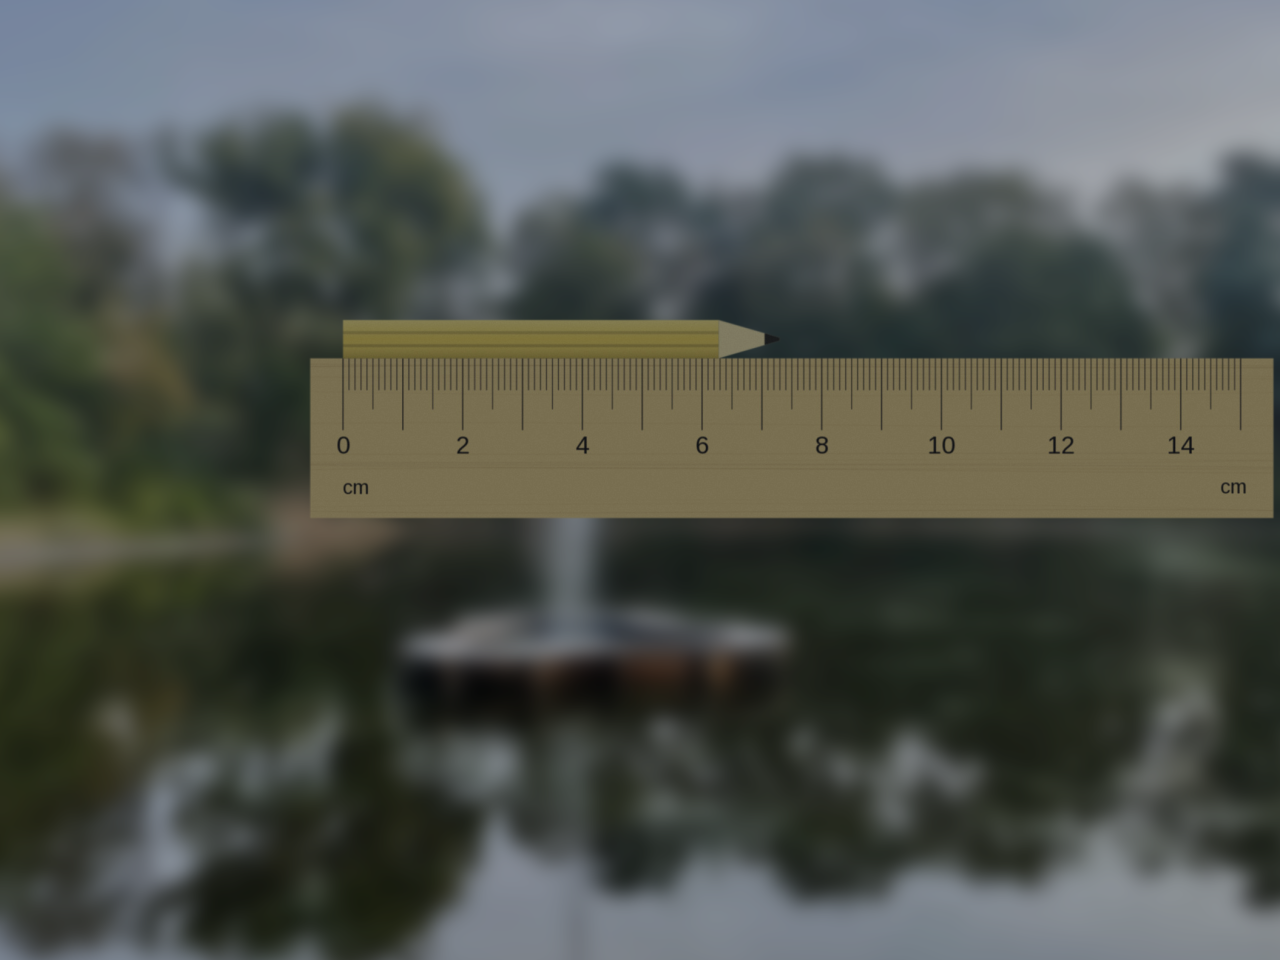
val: 7.3 cm
